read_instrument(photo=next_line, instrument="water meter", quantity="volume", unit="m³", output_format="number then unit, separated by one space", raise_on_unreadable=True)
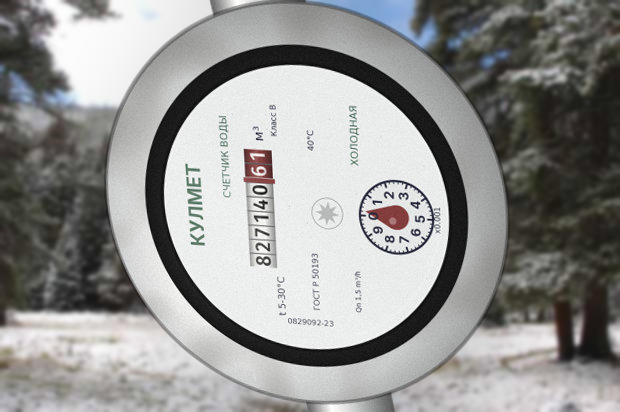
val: 827140.610 m³
